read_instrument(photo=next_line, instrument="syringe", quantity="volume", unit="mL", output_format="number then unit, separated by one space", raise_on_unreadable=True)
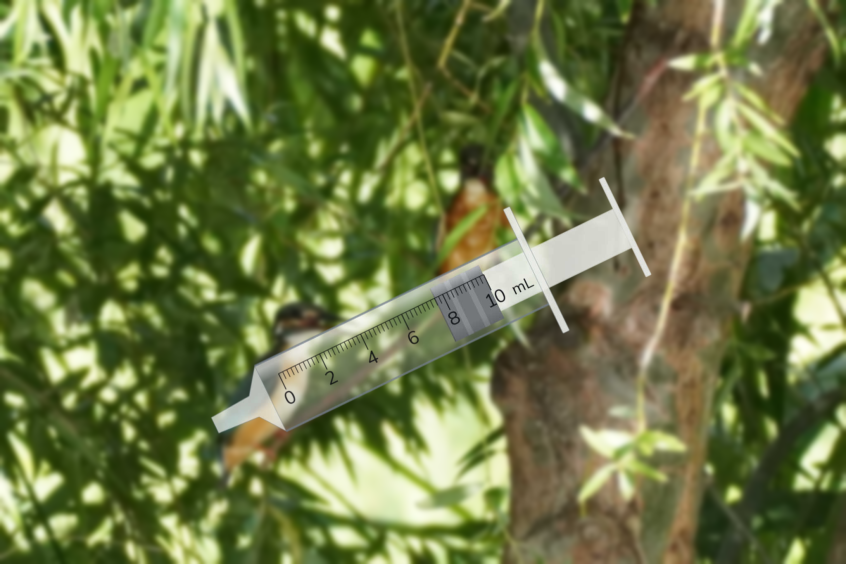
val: 7.6 mL
